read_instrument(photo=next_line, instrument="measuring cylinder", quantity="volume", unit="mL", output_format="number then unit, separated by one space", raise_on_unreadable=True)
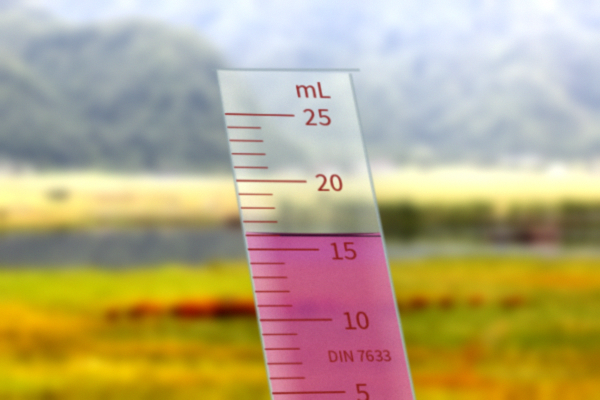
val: 16 mL
